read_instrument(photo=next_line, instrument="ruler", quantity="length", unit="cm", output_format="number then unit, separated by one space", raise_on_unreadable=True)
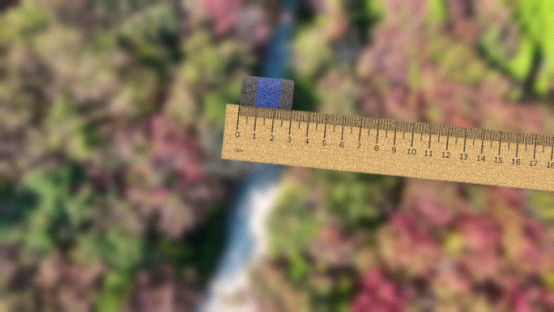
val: 3 cm
